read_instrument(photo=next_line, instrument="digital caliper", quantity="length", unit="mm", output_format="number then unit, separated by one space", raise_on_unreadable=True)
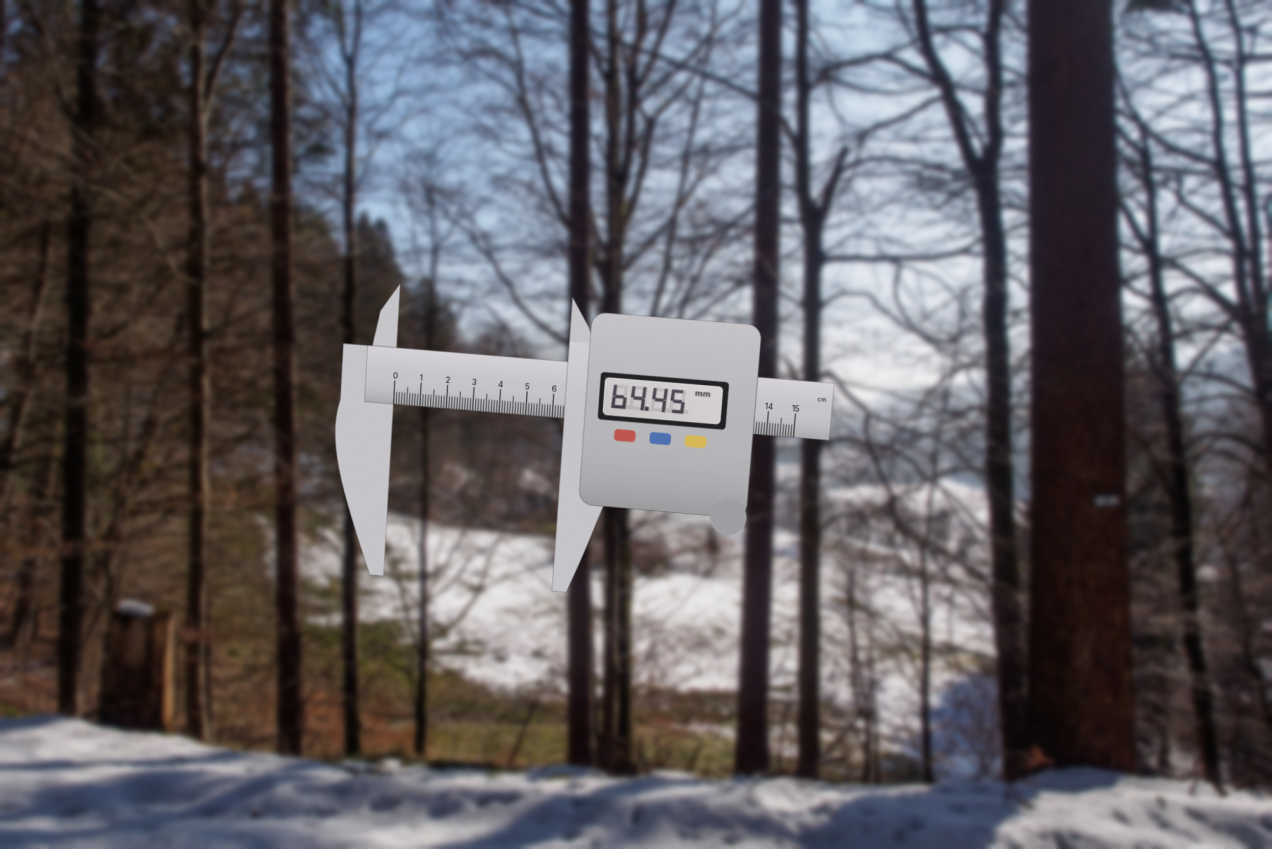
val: 64.45 mm
